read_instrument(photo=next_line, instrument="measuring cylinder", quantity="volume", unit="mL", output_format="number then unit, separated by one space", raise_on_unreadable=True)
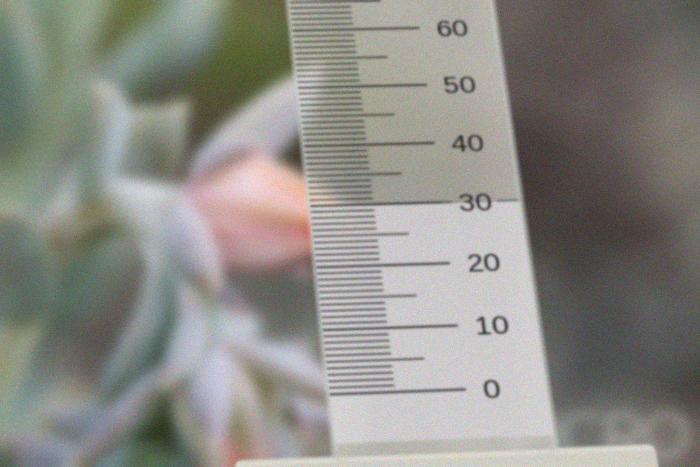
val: 30 mL
